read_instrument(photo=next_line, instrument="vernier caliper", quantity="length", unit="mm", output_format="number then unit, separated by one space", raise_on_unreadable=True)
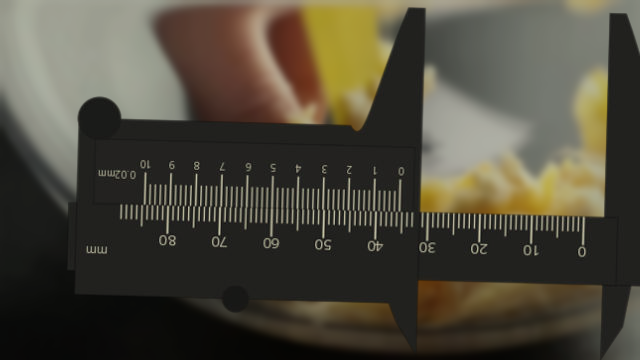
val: 35.5 mm
